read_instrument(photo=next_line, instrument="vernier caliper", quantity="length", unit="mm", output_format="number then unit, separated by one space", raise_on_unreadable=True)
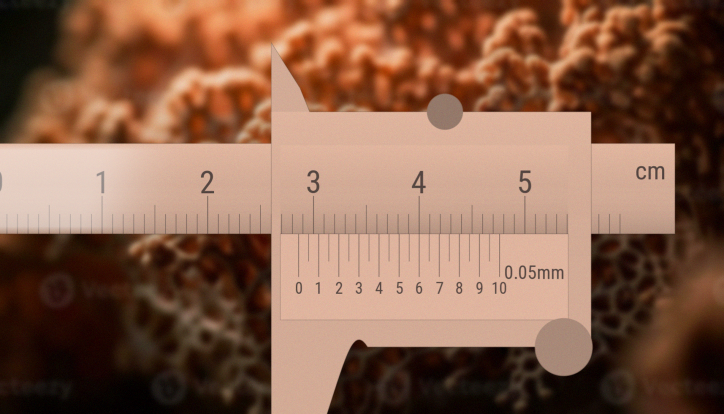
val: 28.6 mm
